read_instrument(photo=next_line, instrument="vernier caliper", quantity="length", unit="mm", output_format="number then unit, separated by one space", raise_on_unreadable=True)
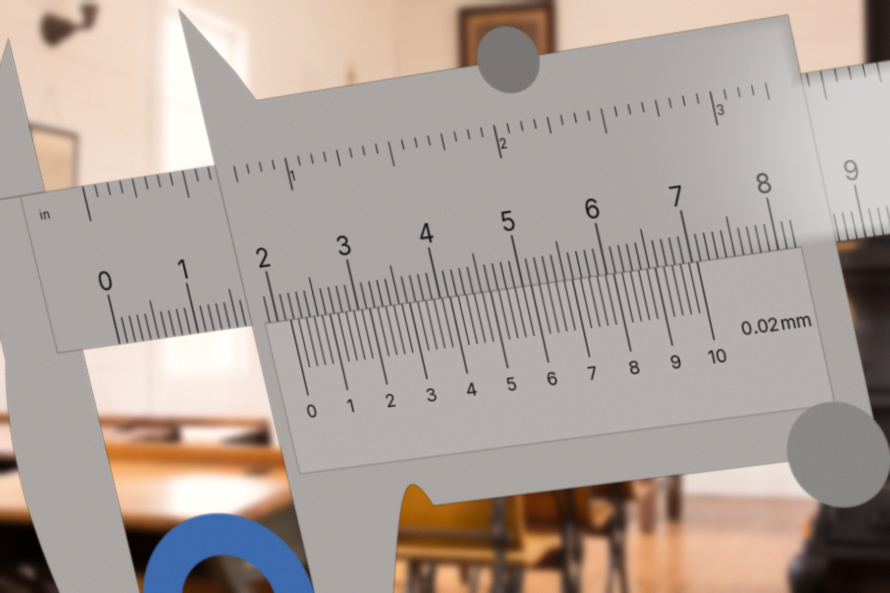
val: 21.6 mm
